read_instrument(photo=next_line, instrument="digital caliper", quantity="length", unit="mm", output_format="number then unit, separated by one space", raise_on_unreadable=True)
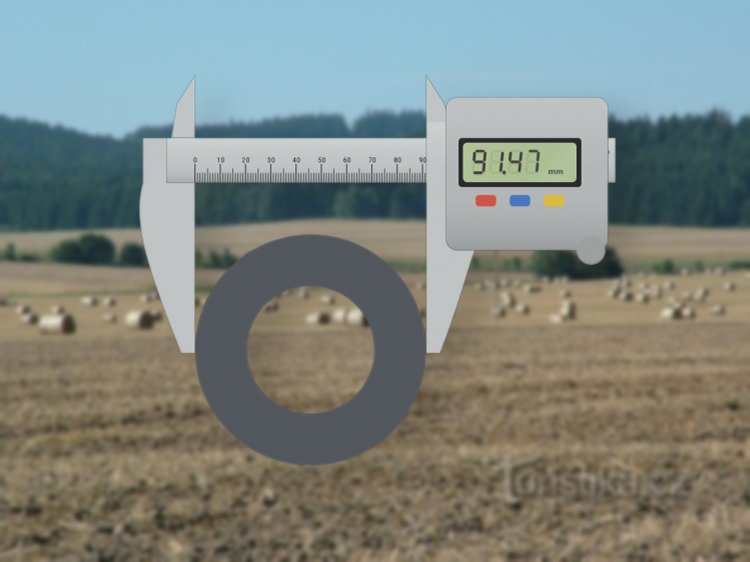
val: 91.47 mm
